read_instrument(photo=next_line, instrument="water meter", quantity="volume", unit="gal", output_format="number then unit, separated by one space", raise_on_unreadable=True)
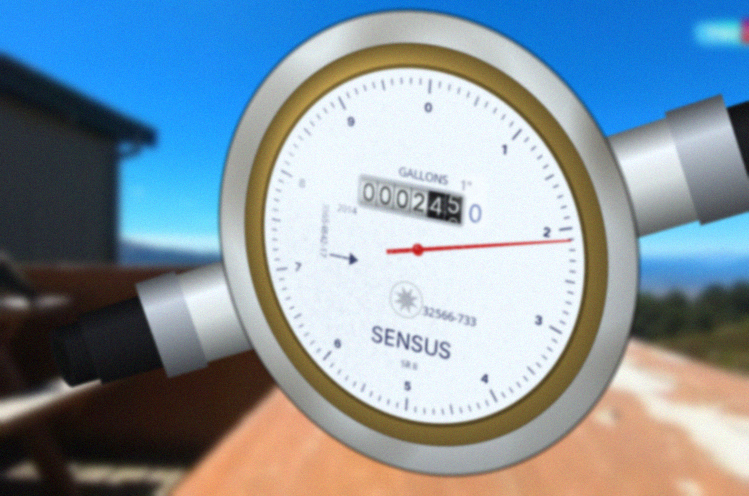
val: 2452.1 gal
